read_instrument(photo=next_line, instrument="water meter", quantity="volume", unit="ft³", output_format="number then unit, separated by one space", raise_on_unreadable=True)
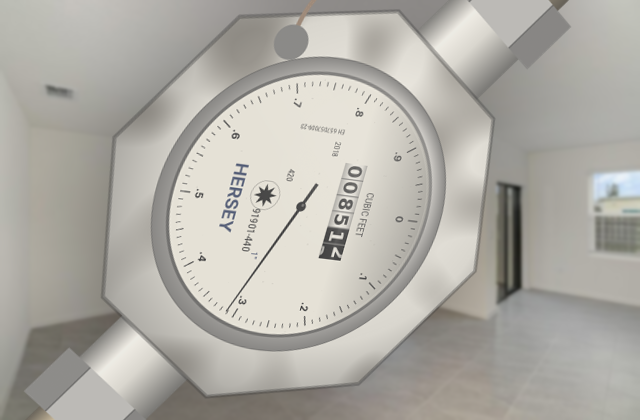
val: 8512.31 ft³
